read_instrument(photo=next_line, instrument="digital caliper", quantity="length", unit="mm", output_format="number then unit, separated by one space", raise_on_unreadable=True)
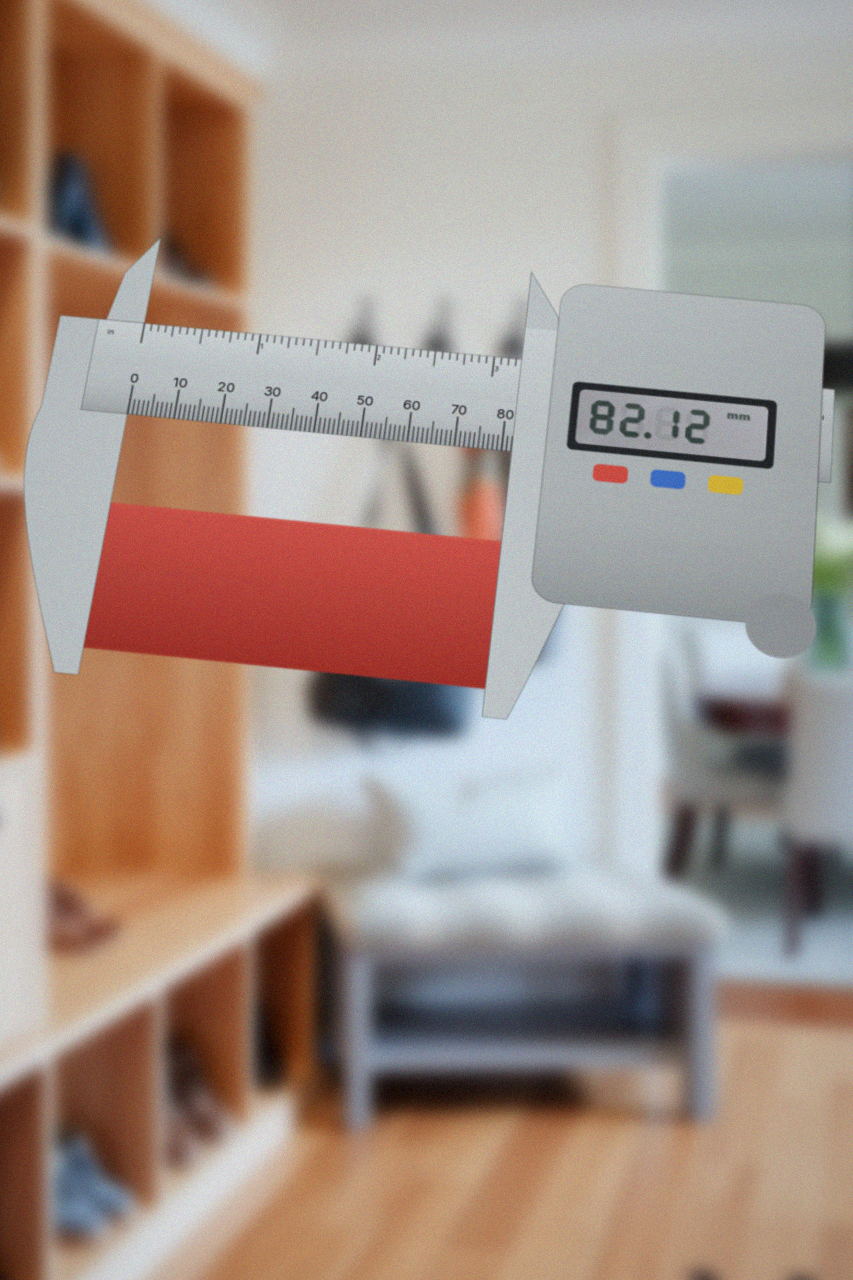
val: 82.12 mm
